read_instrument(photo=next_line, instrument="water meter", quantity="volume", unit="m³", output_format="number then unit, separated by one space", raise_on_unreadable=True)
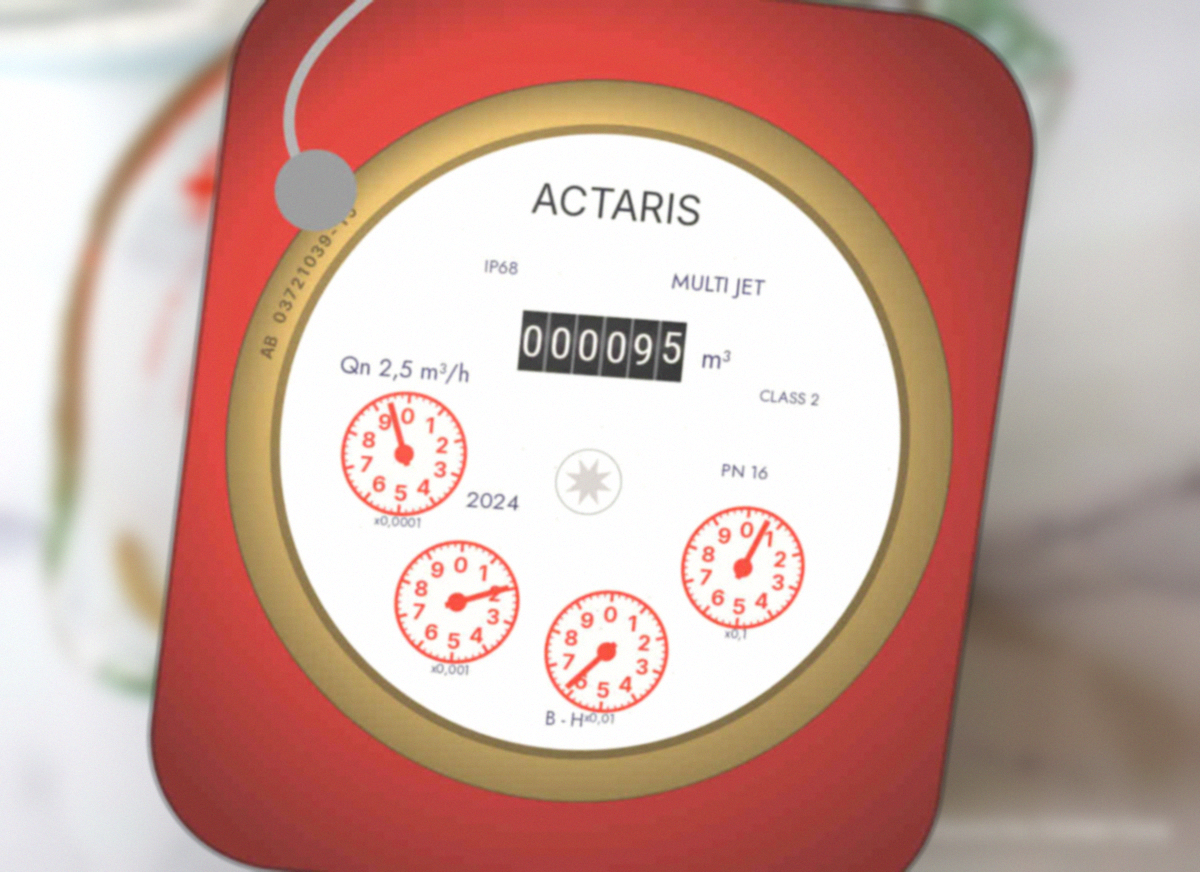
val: 95.0619 m³
